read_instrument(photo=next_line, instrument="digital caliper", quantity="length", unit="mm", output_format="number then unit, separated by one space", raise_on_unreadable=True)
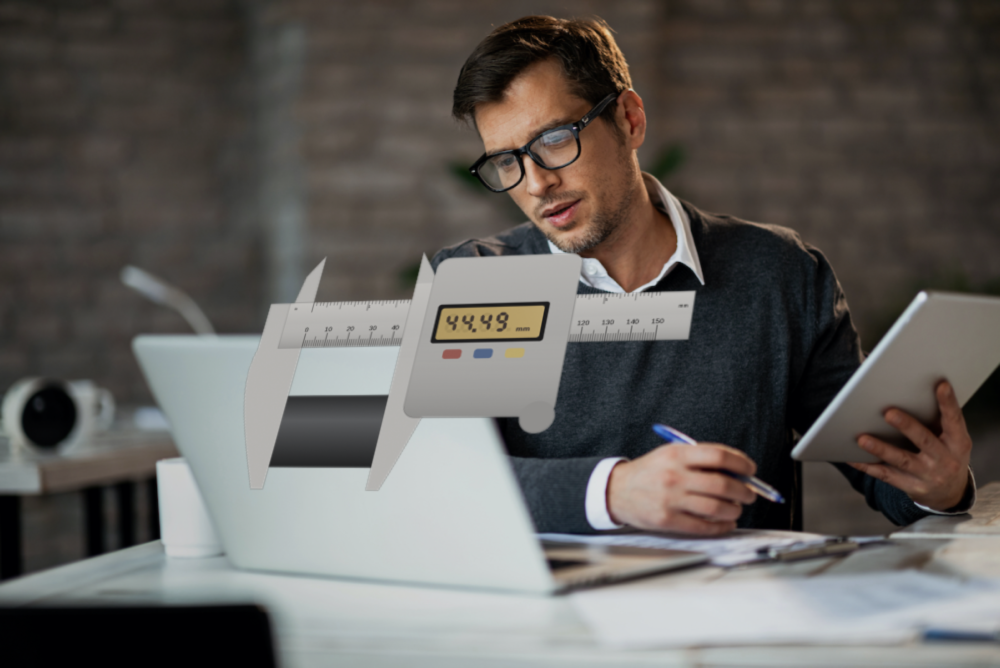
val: 44.49 mm
